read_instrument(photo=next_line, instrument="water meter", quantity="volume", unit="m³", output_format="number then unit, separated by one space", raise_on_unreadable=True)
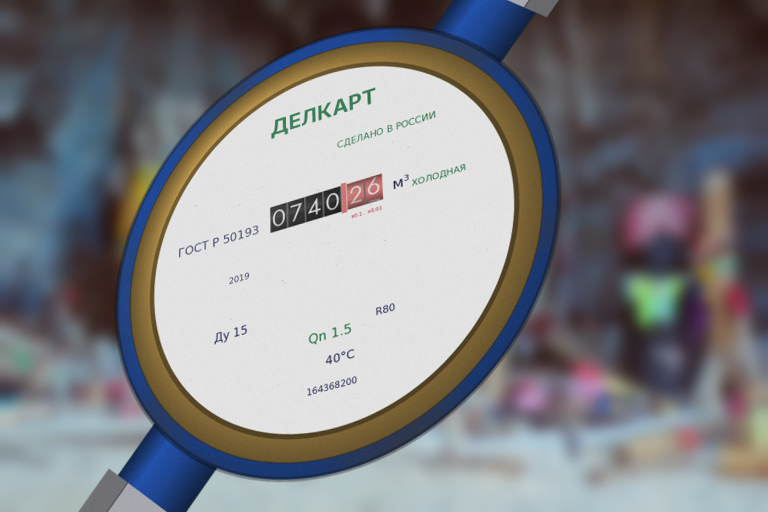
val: 740.26 m³
